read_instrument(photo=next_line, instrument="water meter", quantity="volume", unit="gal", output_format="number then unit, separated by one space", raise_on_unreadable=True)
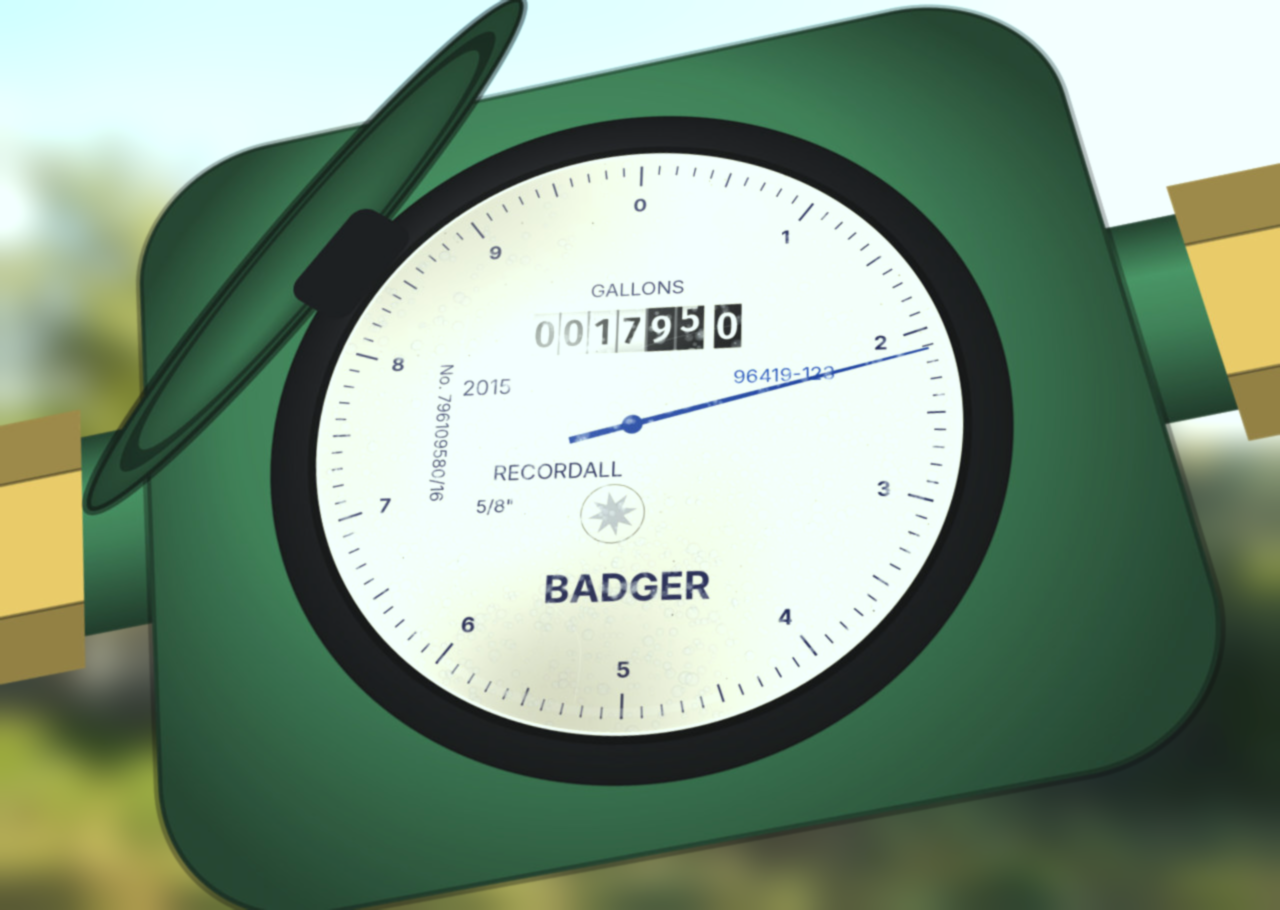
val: 17952.1 gal
